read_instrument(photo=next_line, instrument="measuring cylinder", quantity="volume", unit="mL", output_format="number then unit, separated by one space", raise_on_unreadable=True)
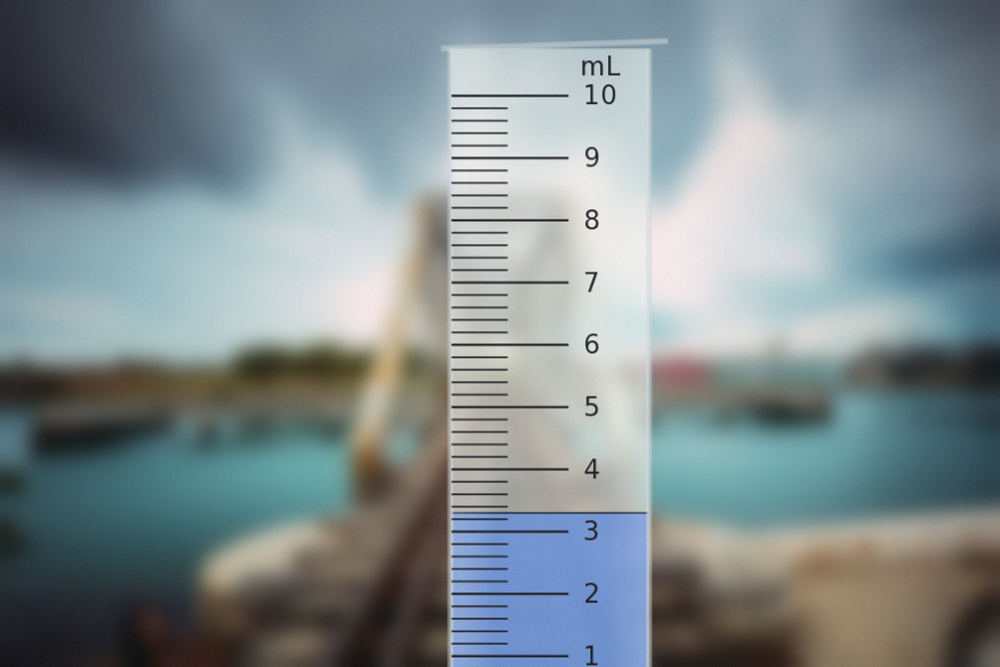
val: 3.3 mL
